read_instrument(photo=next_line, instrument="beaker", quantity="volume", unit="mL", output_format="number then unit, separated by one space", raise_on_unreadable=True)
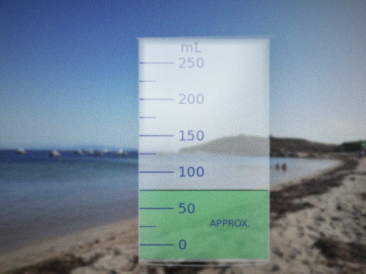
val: 75 mL
